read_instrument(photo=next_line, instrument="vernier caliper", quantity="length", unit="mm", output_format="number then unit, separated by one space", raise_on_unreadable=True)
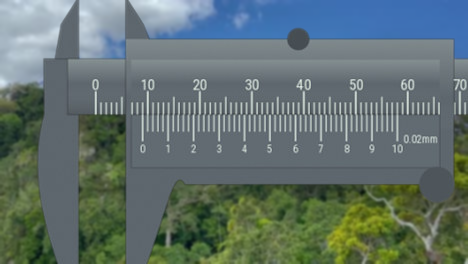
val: 9.0 mm
